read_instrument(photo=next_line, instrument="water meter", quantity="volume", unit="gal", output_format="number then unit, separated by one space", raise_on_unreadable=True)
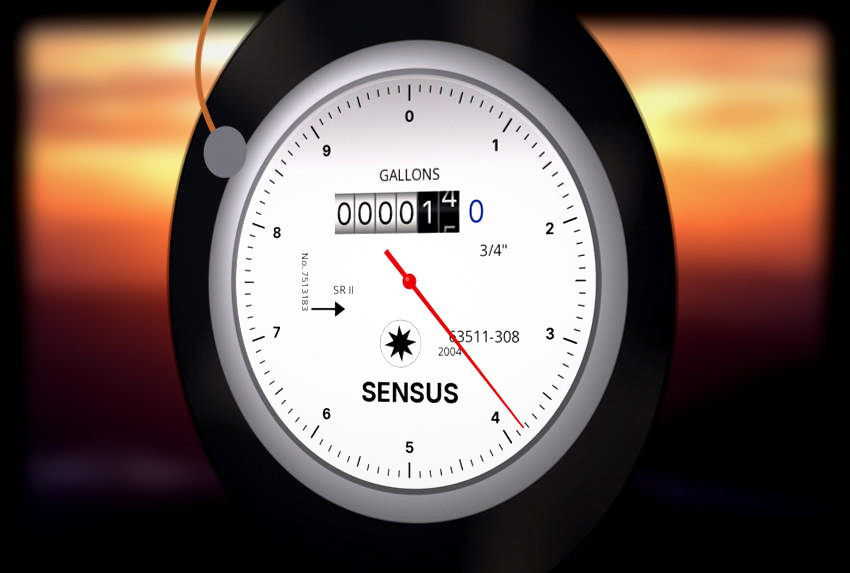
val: 143.8 gal
